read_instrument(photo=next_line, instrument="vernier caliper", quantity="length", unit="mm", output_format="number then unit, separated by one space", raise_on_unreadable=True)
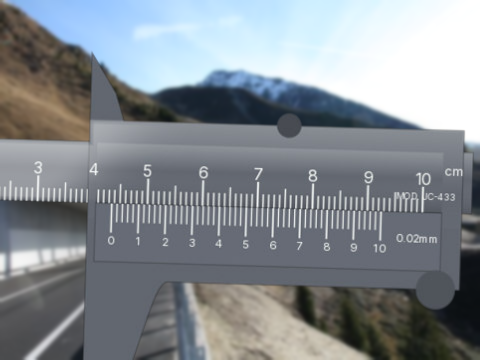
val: 43.5 mm
